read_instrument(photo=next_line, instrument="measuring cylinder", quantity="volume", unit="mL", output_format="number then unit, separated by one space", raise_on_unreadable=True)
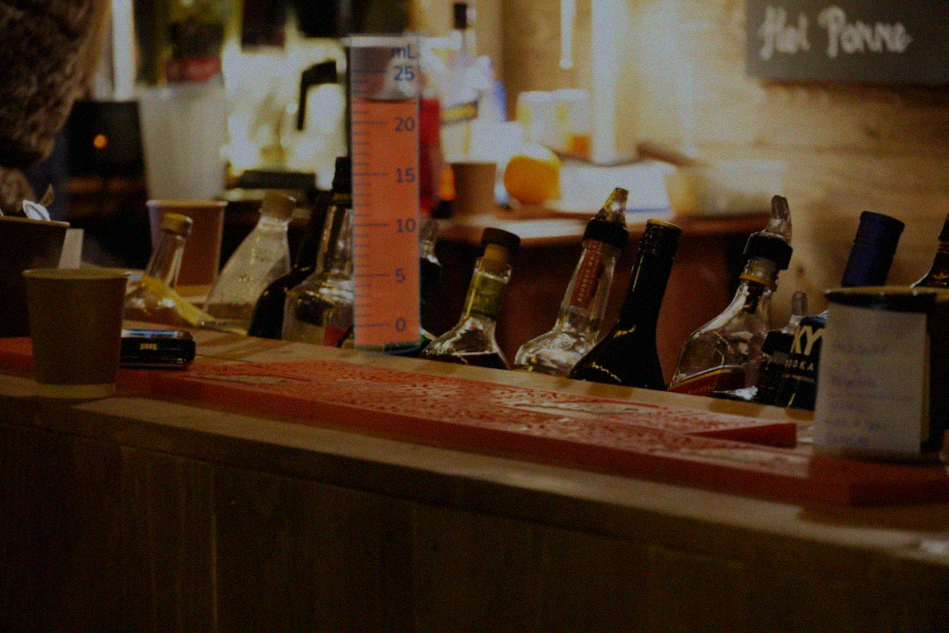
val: 22 mL
